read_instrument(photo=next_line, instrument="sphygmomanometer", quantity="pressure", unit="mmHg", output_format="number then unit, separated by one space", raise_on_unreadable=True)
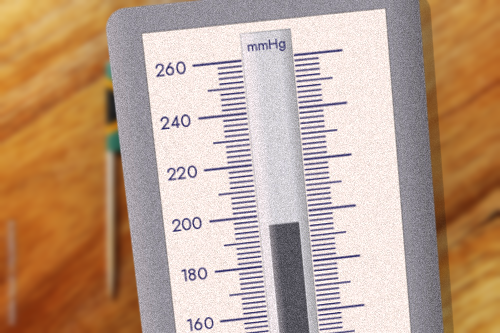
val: 196 mmHg
